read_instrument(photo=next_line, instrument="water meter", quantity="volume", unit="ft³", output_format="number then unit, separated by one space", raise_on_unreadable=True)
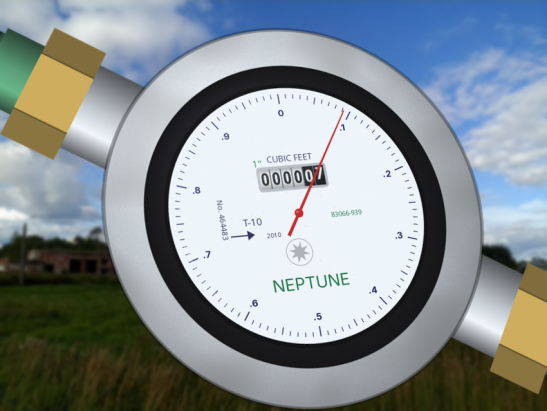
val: 7.09 ft³
